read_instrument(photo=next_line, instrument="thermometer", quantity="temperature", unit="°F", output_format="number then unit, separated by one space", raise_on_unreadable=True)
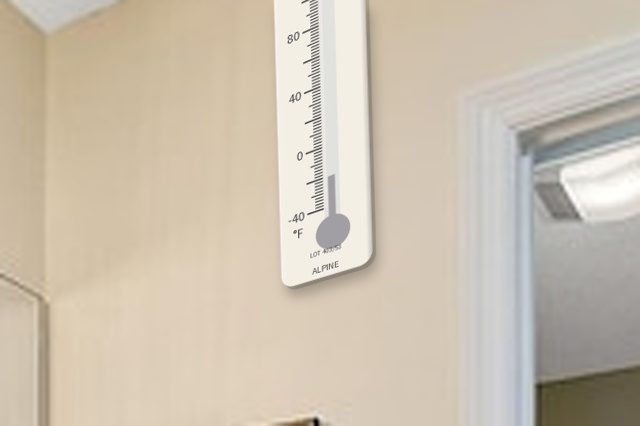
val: -20 °F
